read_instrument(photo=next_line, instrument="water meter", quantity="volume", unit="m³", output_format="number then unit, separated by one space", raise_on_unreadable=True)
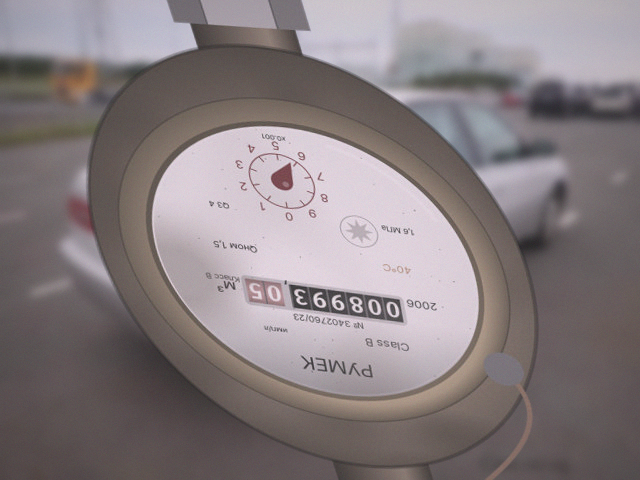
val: 8993.055 m³
